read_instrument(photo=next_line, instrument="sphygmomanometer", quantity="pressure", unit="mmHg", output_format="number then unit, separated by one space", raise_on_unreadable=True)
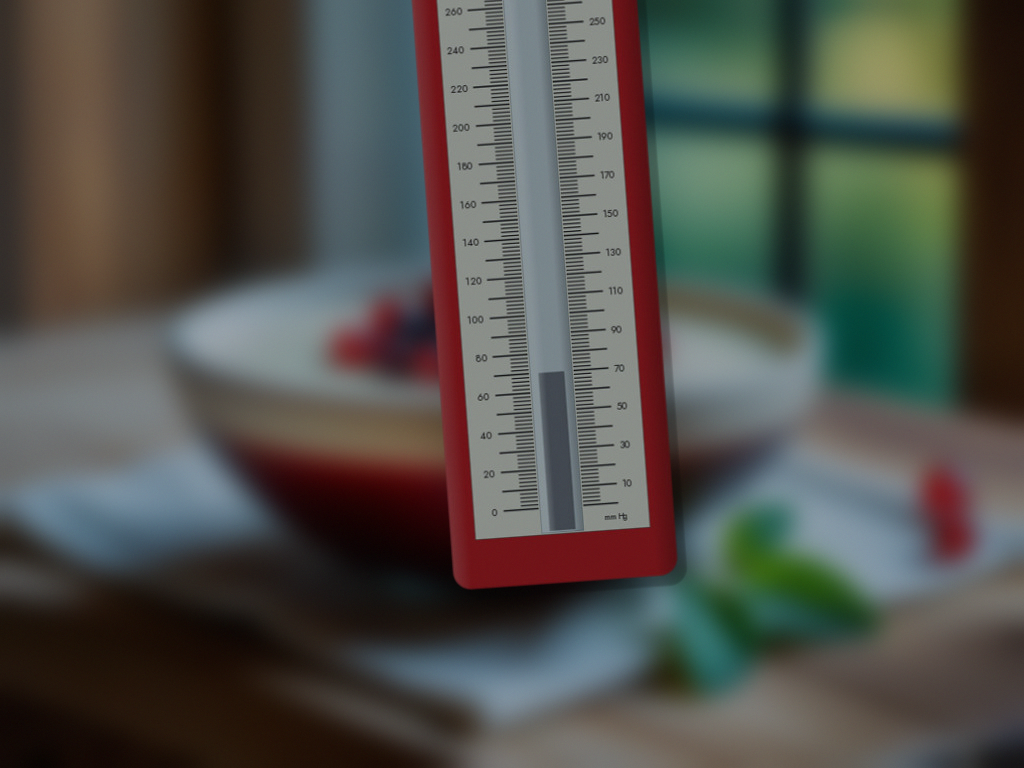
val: 70 mmHg
